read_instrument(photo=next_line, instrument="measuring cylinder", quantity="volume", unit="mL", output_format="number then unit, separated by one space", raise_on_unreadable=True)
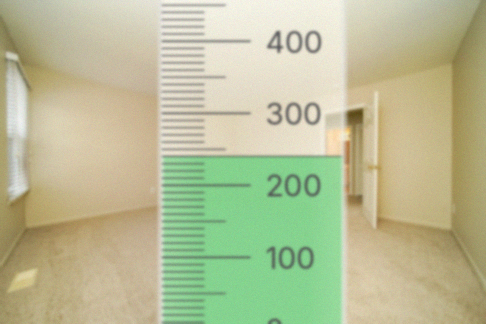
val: 240 mL
